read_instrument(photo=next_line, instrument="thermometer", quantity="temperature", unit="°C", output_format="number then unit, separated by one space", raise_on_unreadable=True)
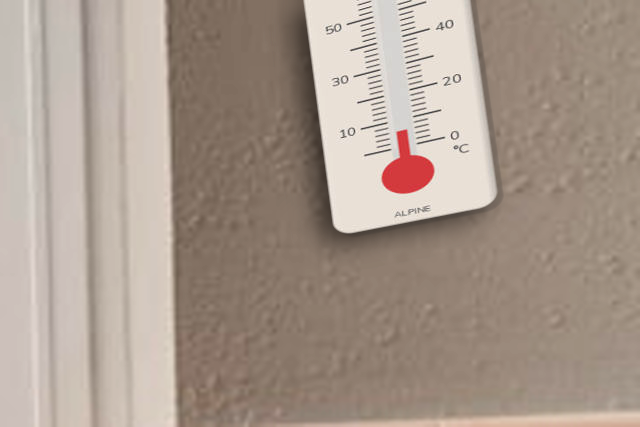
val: 6 °C
